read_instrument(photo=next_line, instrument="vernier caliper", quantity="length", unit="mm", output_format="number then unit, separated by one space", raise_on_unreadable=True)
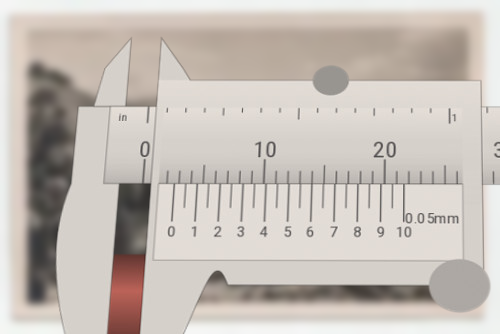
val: 2.6 mm
